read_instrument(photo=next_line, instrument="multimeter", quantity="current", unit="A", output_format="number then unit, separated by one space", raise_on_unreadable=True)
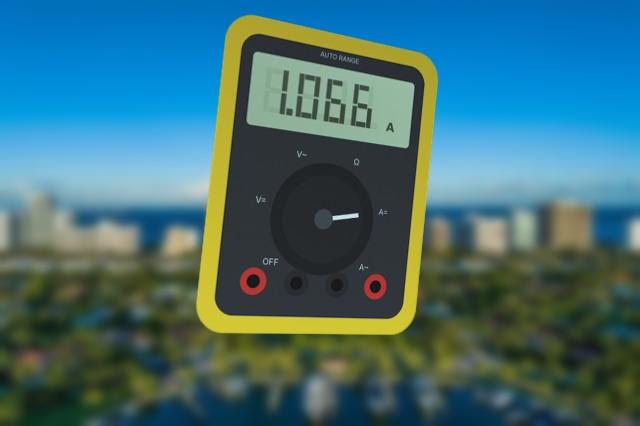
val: 1.066 A
